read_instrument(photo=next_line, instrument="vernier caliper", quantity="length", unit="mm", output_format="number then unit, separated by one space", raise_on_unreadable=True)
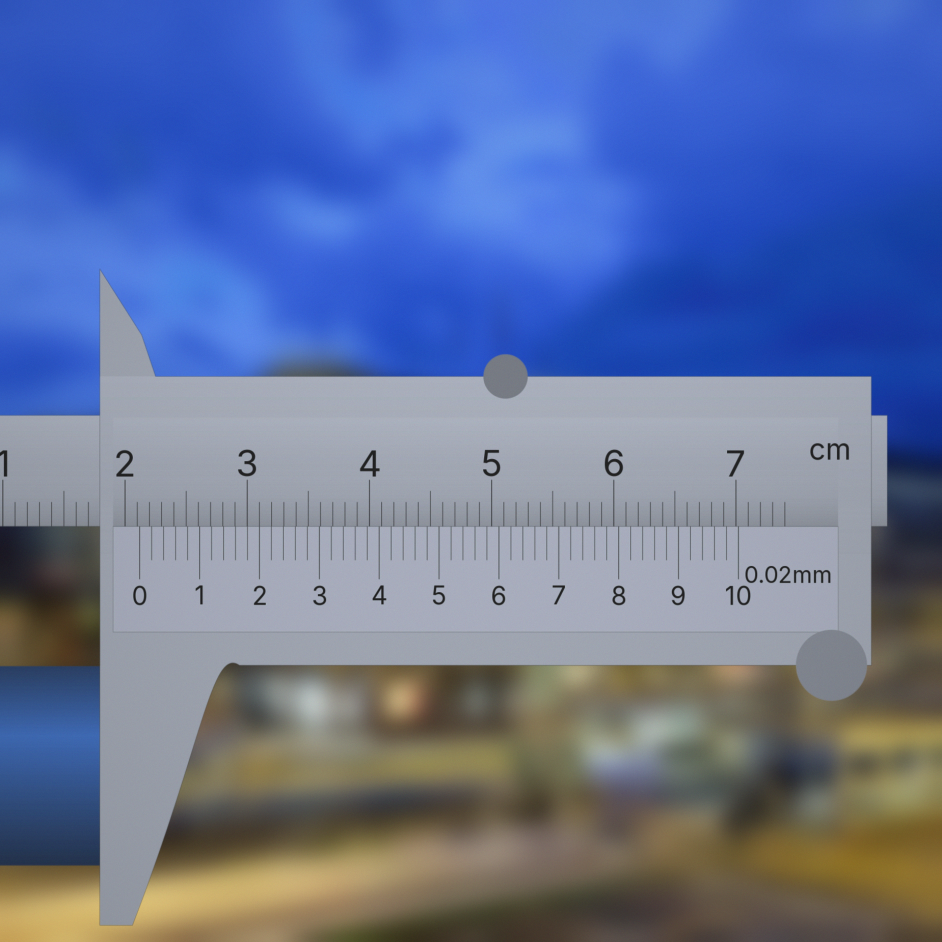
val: 21.2 mm
